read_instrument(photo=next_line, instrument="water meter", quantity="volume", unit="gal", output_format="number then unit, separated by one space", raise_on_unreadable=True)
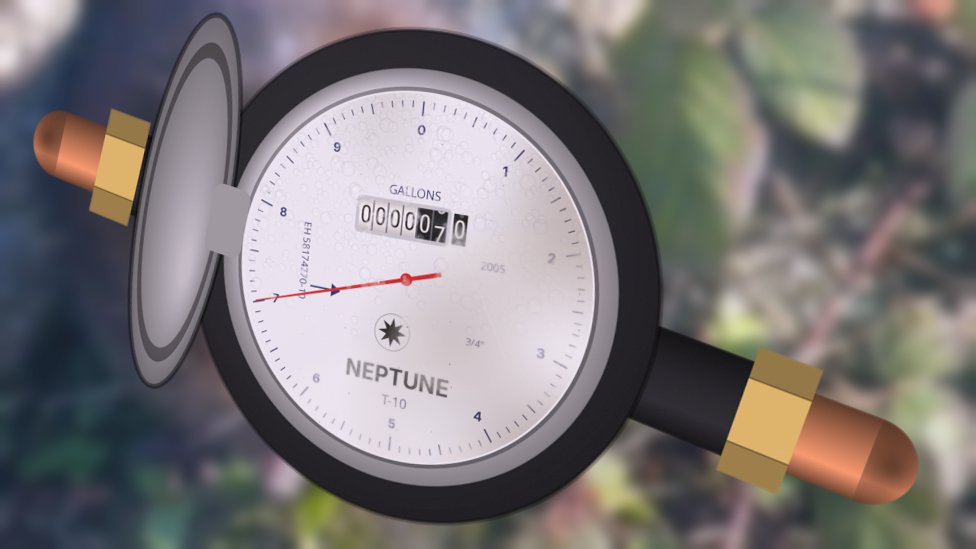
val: 67.0 gal
